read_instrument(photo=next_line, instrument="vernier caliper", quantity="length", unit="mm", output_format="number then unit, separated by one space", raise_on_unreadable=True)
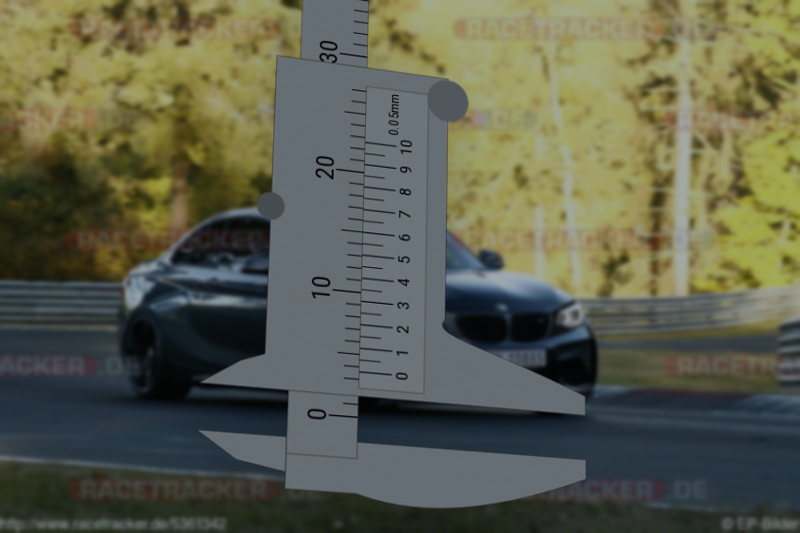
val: 3.6 mm
